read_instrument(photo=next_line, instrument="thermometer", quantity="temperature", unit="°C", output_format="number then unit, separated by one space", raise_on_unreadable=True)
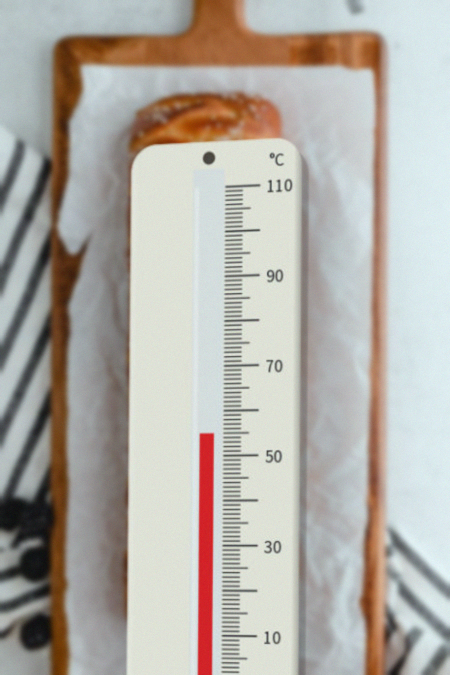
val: 55 °C
